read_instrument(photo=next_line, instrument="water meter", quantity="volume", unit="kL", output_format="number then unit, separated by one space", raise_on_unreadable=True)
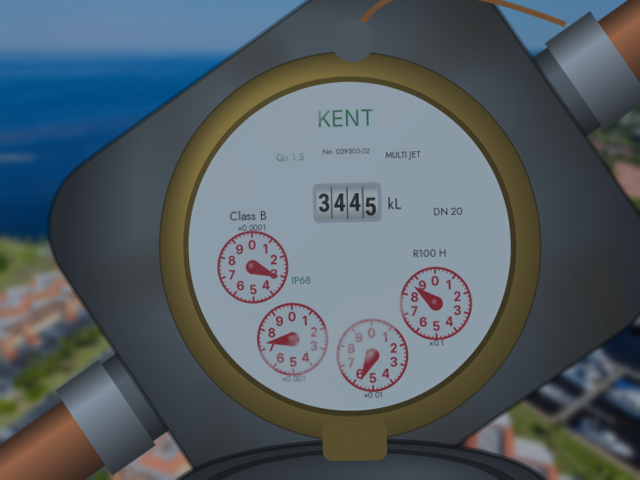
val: 3444.8573 kL
